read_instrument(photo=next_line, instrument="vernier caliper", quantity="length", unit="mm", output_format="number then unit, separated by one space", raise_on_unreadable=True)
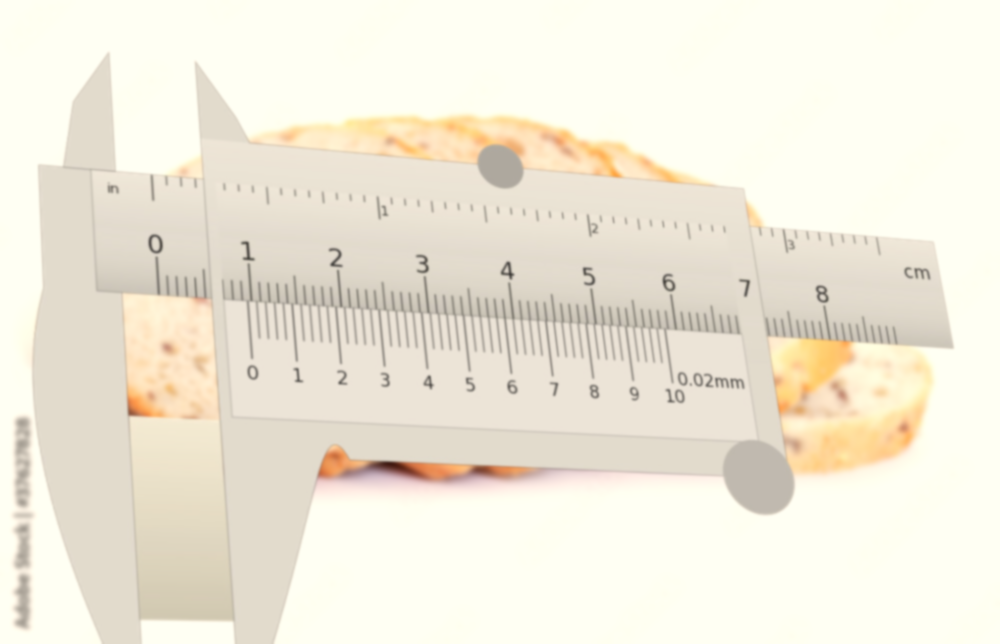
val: 9.6 mm
